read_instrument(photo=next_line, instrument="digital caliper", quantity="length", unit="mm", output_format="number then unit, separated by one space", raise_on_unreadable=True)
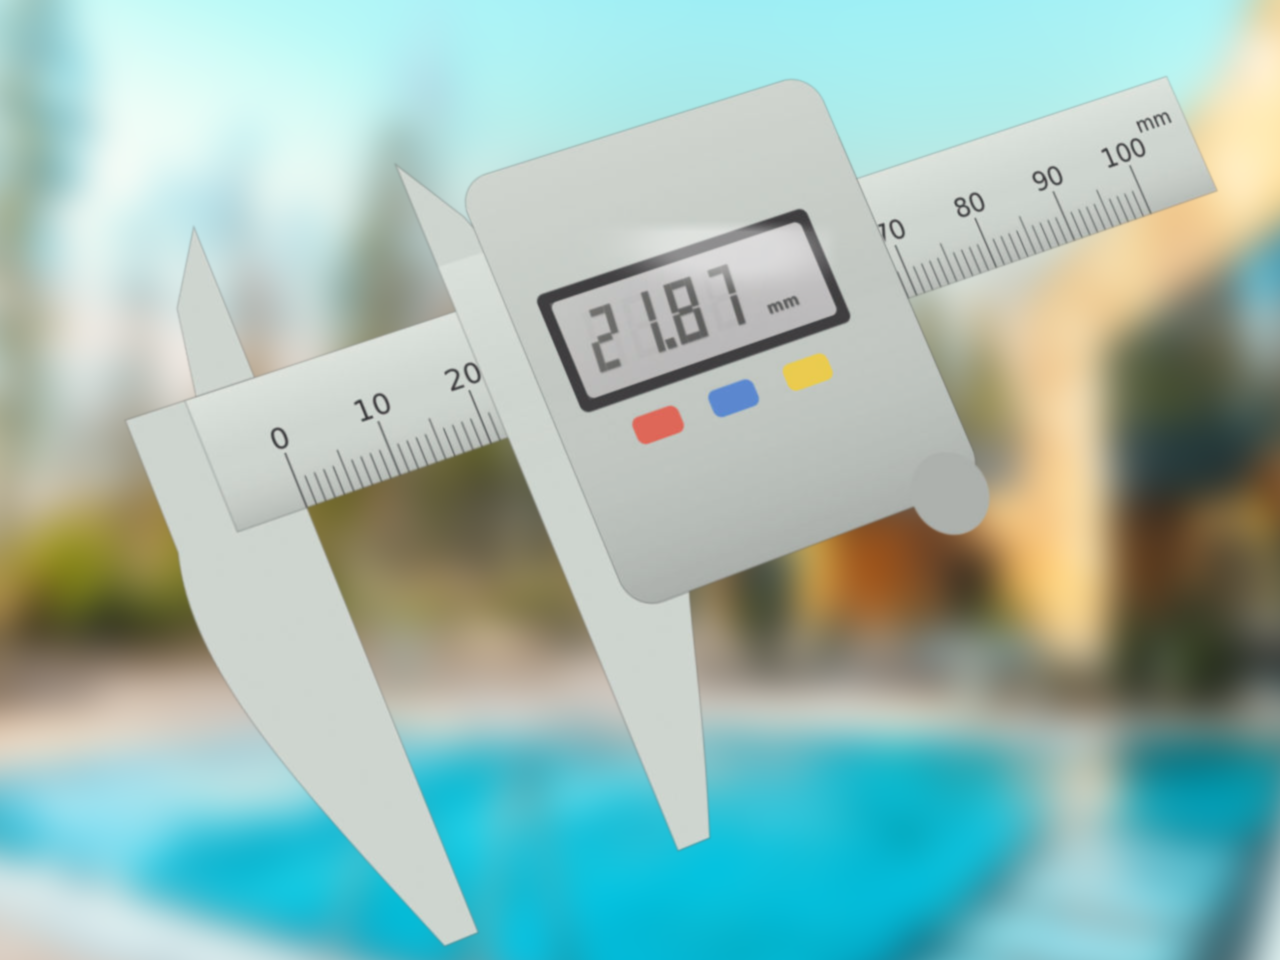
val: 21.87 mm
